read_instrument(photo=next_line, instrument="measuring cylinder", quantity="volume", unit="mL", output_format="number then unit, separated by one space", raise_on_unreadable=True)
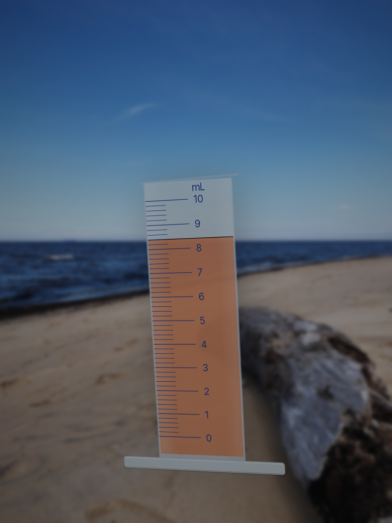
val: 8.4 mL
